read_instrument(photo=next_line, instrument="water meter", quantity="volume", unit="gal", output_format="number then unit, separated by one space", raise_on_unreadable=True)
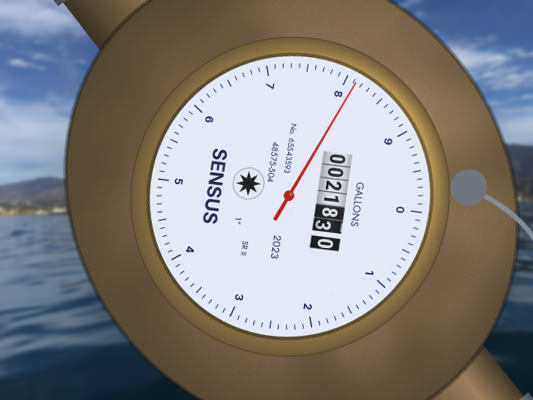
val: 21828.1 gal
